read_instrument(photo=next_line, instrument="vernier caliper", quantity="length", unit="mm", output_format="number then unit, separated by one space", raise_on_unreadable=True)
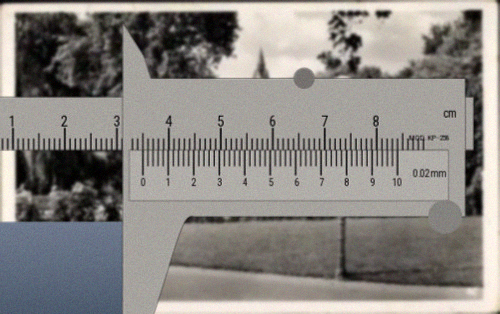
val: 35.0 mm
